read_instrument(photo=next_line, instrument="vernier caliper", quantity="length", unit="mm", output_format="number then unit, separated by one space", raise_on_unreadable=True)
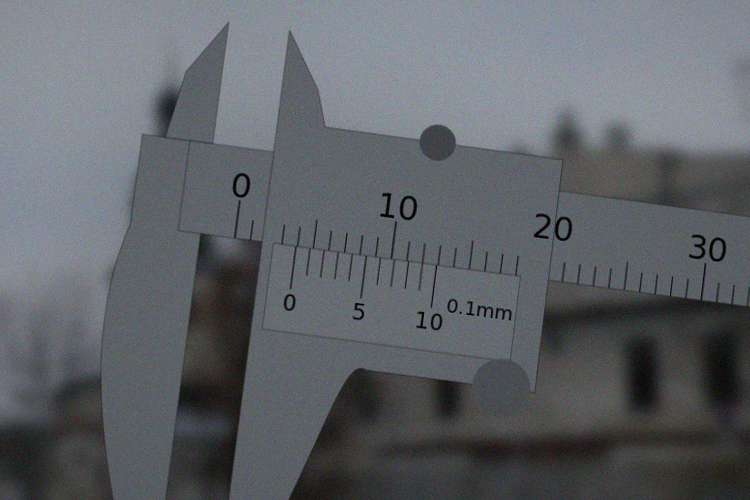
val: 3.9 mm
